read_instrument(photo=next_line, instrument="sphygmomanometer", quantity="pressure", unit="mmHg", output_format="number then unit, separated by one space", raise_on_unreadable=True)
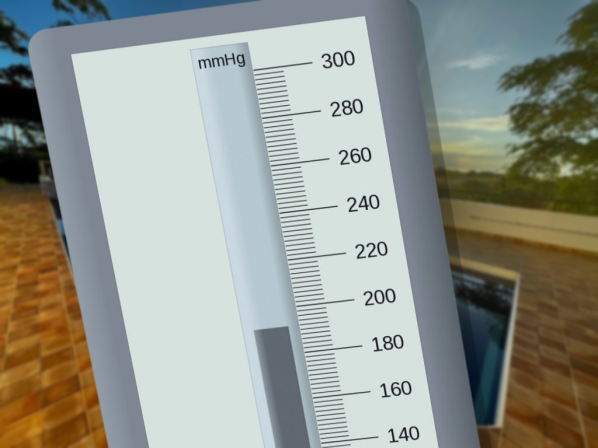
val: 192 mmHg
